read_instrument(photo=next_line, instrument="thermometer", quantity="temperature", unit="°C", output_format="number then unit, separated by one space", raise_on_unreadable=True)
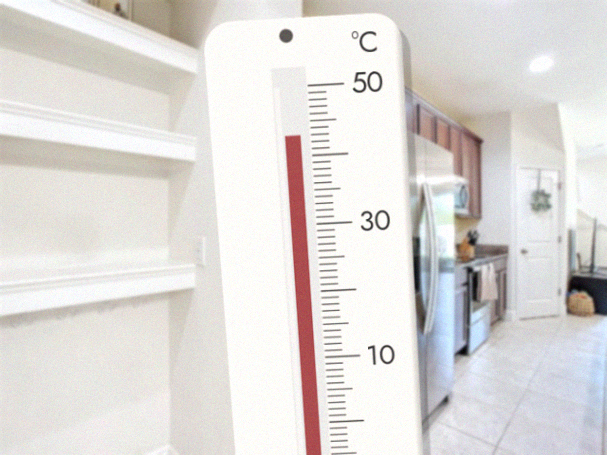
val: 43 °C
